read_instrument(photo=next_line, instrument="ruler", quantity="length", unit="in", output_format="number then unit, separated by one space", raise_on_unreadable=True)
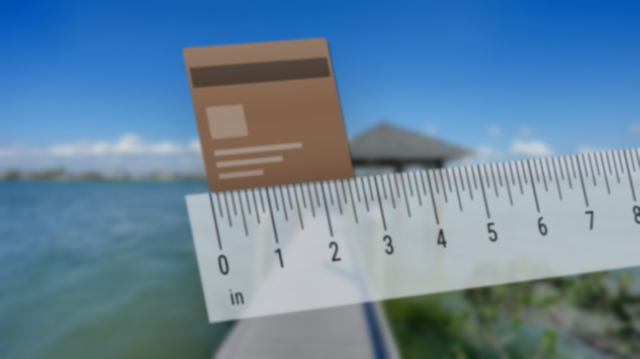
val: 2.625 in
